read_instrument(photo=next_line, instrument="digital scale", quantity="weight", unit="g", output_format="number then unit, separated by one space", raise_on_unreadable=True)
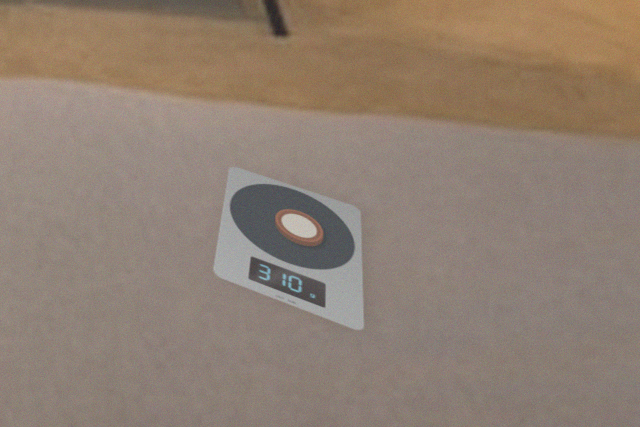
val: 310 g
